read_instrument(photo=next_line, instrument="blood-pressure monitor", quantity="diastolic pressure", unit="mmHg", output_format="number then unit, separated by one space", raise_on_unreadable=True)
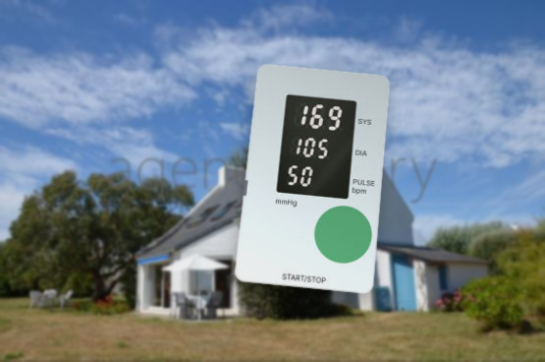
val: 105 mmHg
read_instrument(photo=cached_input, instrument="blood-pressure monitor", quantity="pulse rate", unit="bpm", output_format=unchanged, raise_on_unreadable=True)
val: 50 bpm
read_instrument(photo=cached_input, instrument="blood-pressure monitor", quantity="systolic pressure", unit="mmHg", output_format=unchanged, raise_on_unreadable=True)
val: 169 mmHg
